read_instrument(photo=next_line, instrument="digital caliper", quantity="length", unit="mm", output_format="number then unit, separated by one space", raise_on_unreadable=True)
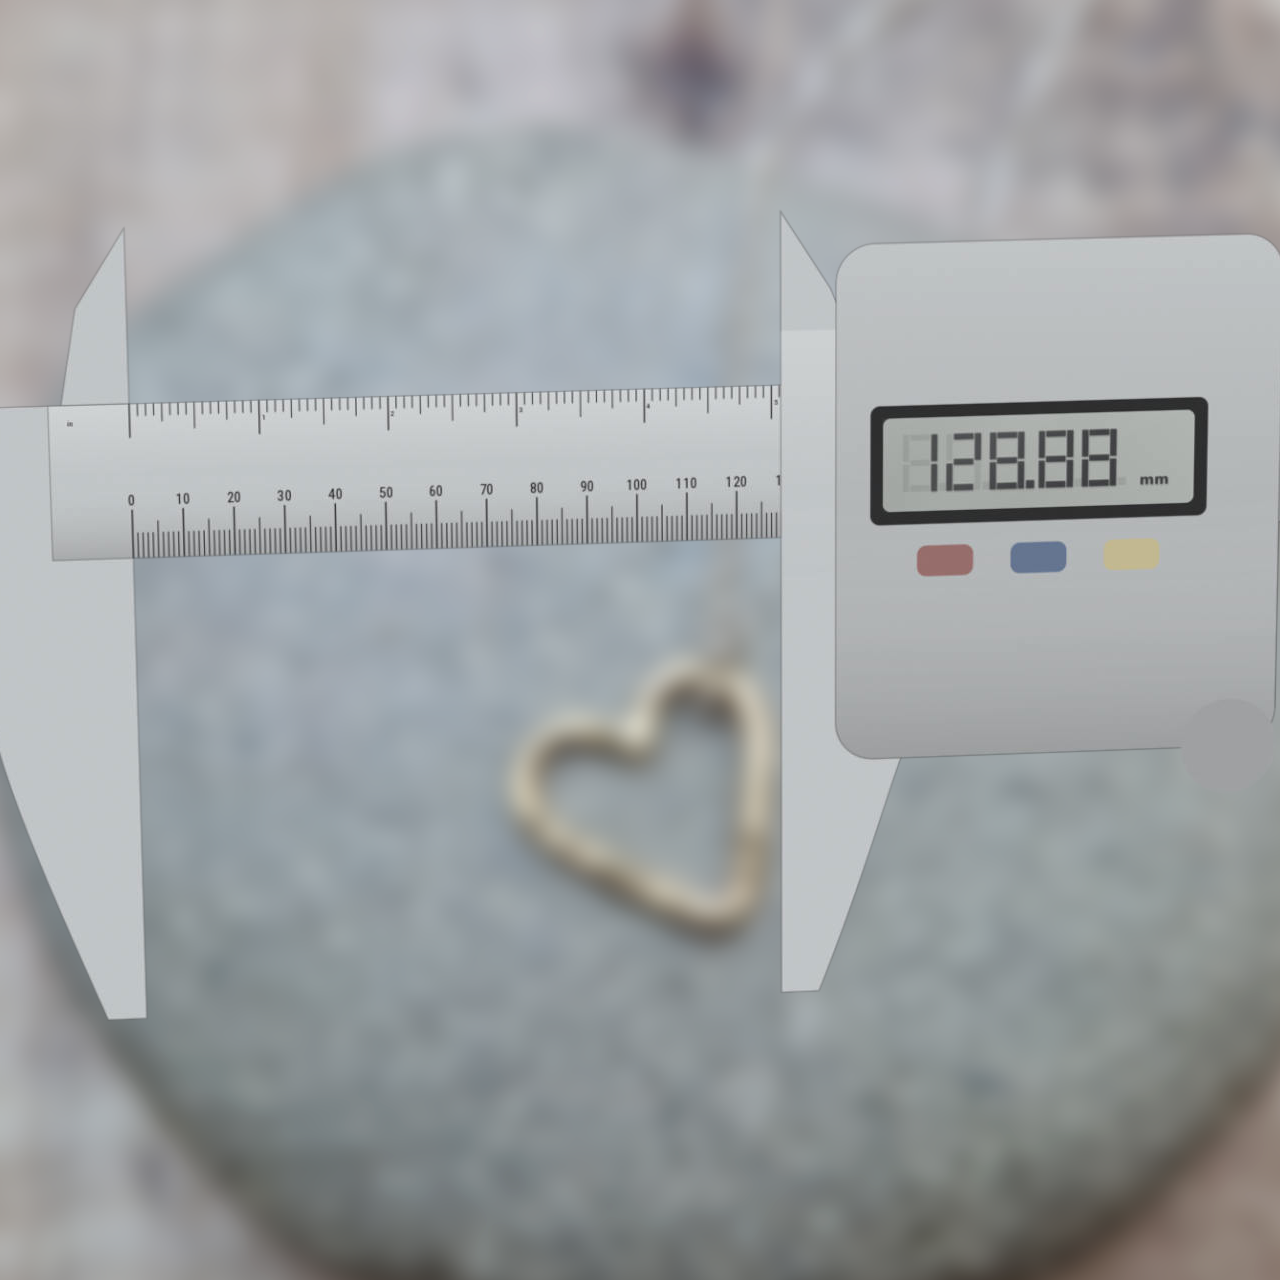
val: 128.88 mm
